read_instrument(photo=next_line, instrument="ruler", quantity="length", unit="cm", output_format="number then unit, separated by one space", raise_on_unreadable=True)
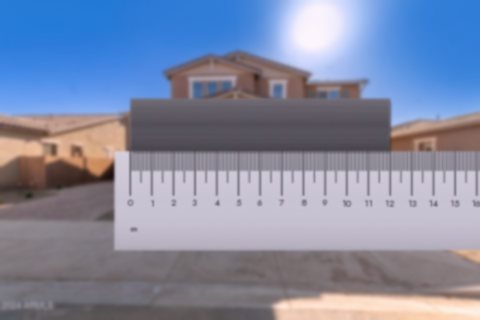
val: 12 cm
